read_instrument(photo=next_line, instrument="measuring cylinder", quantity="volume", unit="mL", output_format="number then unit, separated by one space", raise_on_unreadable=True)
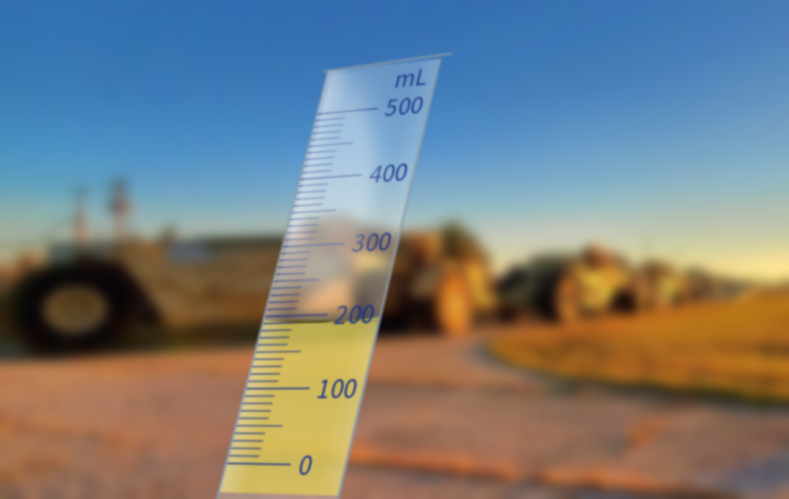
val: 190 mL
